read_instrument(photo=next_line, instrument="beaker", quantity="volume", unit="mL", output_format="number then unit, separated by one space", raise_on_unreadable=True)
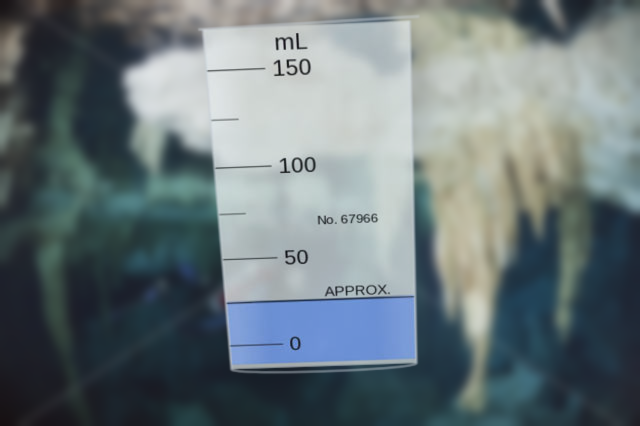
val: 25 mL
